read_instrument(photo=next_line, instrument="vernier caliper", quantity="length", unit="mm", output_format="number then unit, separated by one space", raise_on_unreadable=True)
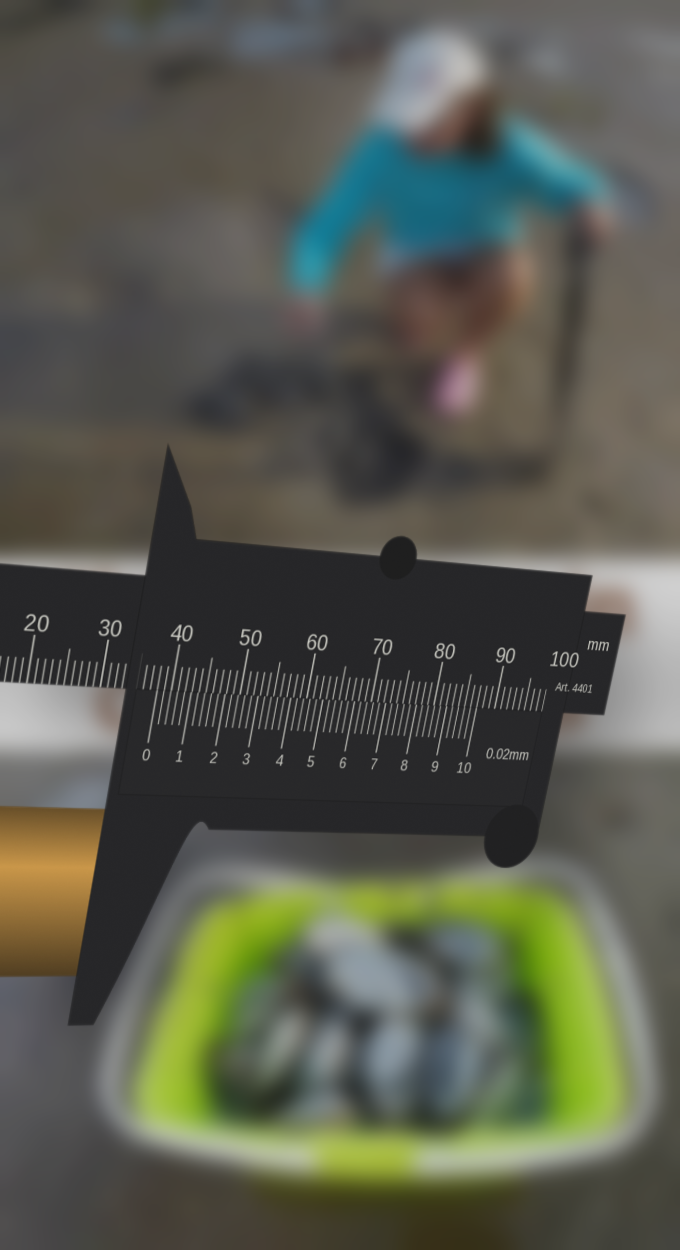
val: 38.0 mm
